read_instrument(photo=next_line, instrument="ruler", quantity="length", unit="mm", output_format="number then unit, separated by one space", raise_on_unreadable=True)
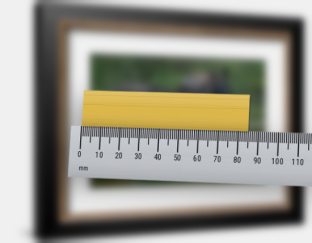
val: 85 mm
